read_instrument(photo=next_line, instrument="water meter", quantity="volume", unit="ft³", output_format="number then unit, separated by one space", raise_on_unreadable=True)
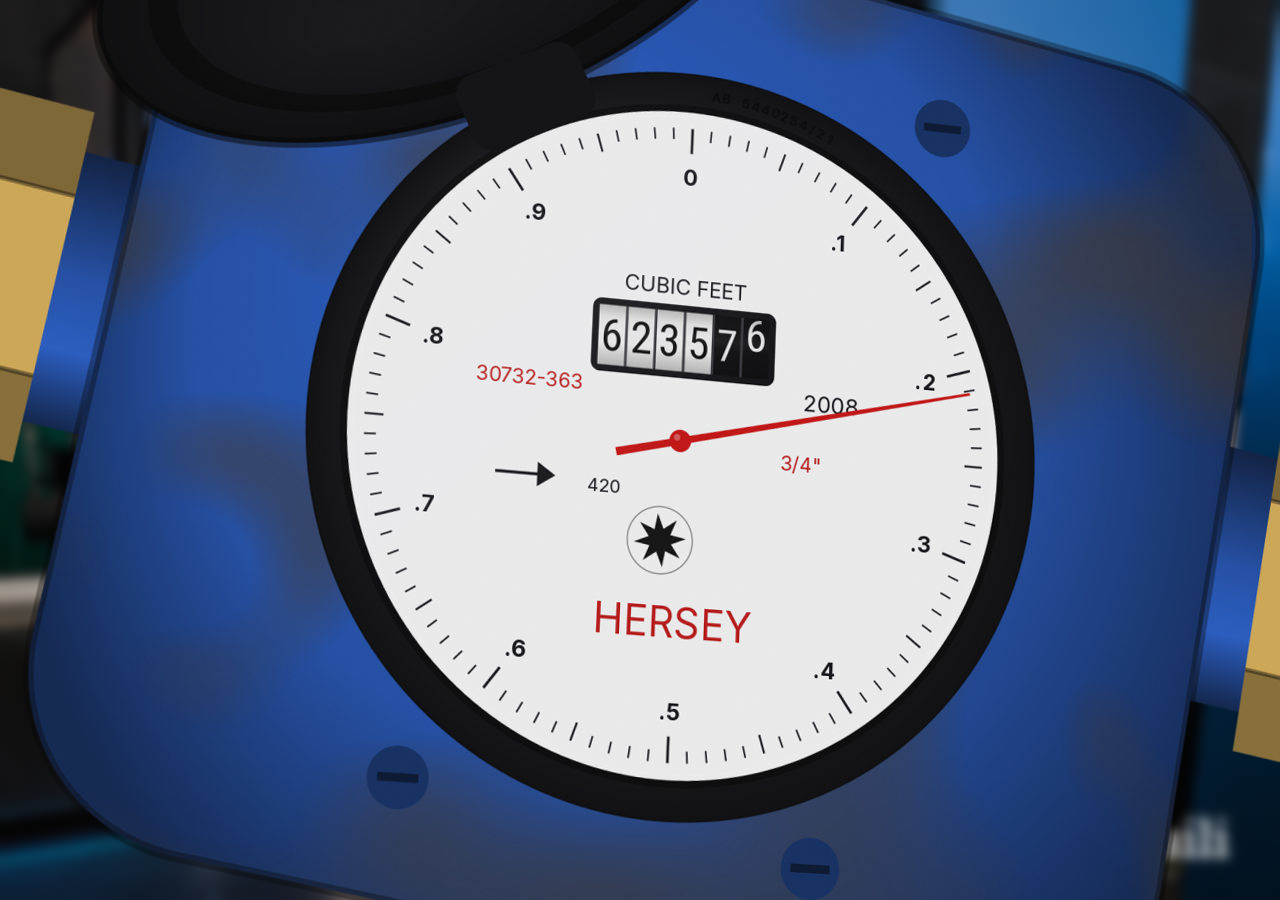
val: 623576.21 ft³
